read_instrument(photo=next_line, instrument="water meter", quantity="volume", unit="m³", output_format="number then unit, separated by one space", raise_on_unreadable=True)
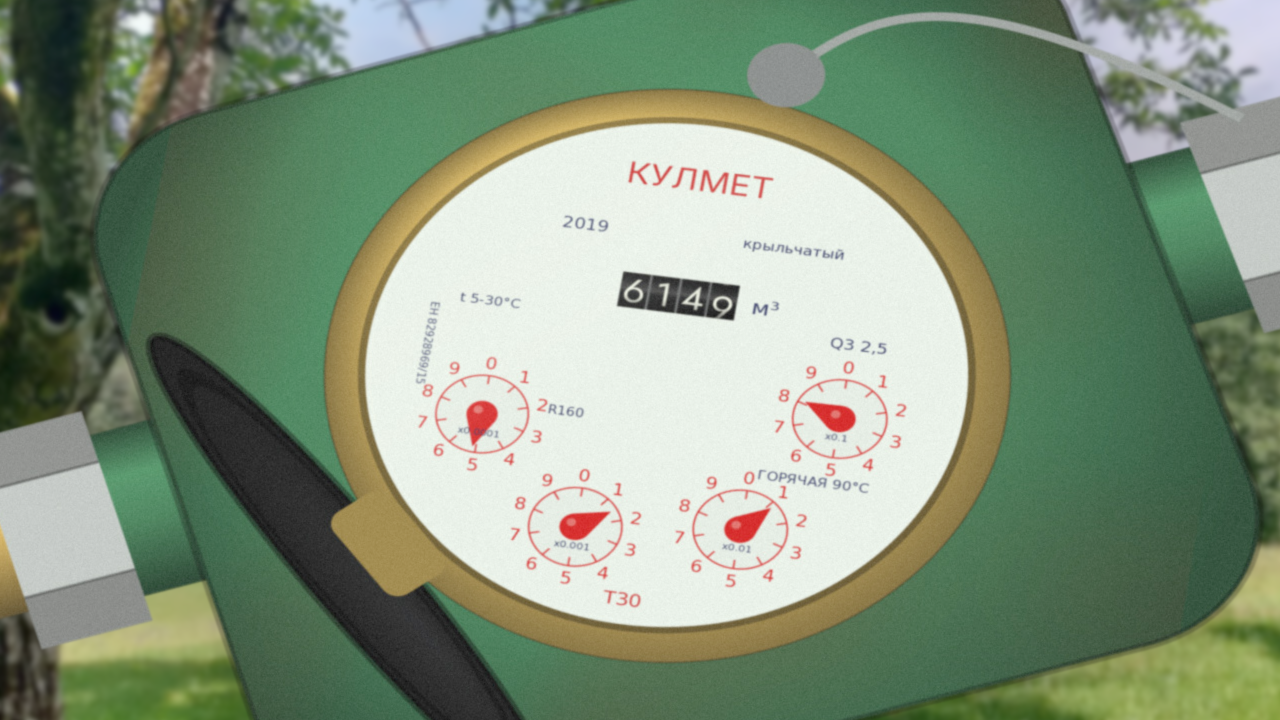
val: 6148.8115 m³
